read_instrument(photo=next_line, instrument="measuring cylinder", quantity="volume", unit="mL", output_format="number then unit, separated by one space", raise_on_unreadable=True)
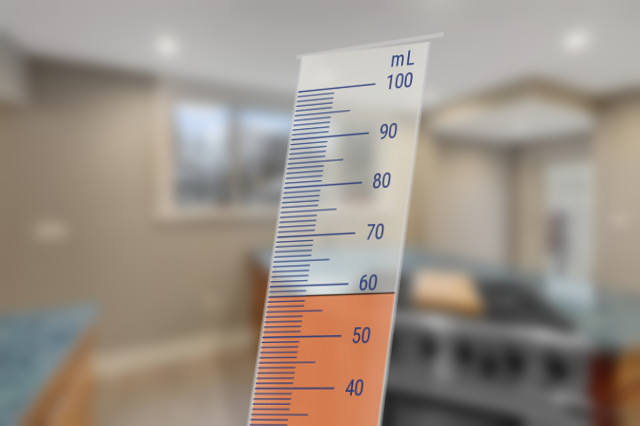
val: 58 mL
